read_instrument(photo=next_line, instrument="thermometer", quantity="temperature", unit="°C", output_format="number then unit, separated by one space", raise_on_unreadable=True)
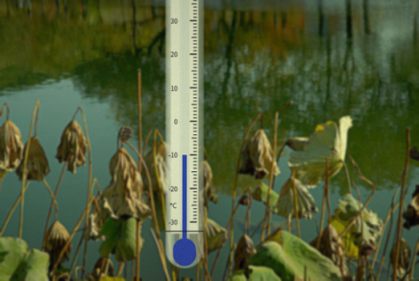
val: -10 °C
